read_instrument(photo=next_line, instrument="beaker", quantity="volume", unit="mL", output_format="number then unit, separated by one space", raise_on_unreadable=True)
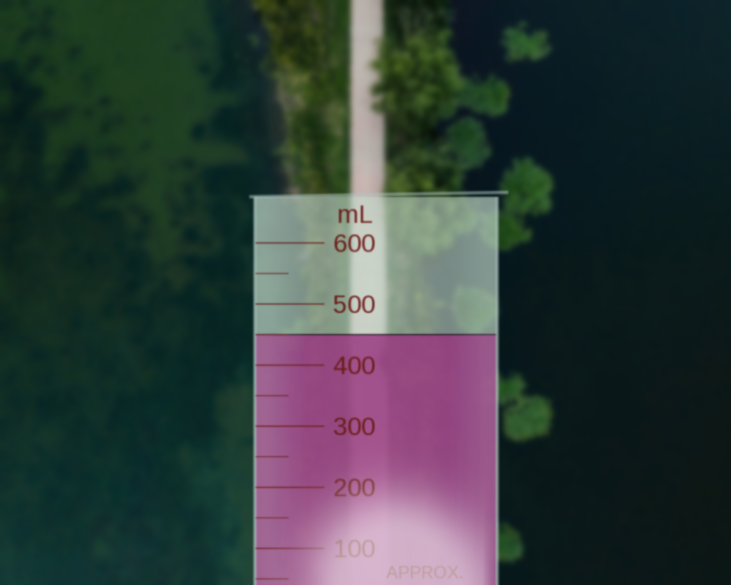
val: 450 mL
